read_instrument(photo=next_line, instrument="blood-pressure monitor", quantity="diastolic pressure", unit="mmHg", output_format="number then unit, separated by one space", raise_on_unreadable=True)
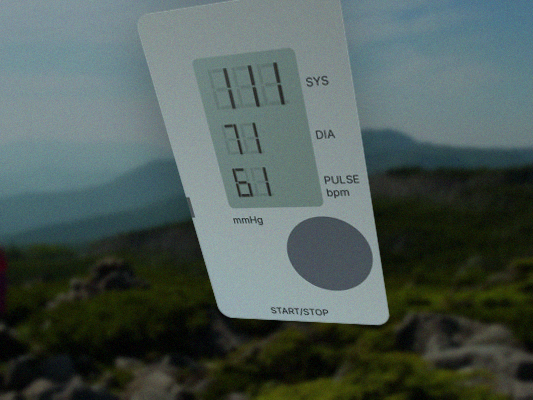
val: 71 mmHg
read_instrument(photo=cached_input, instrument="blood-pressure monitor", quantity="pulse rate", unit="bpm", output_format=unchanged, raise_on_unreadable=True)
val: 61 bpm
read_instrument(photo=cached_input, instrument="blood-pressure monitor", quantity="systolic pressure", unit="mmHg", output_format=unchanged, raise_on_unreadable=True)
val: 111 mmHg
